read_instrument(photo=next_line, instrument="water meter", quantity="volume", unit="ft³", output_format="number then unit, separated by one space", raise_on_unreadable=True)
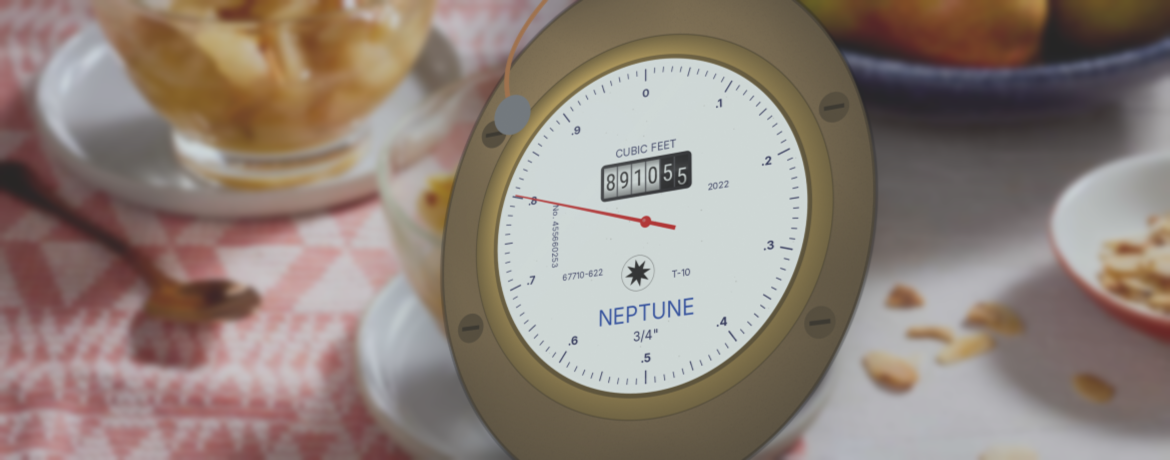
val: 891054.80 ft³
